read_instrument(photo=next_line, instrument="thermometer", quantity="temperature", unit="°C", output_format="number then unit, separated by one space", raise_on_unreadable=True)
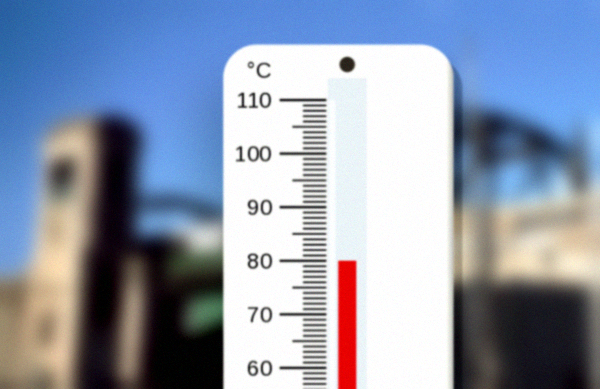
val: 80 °C
